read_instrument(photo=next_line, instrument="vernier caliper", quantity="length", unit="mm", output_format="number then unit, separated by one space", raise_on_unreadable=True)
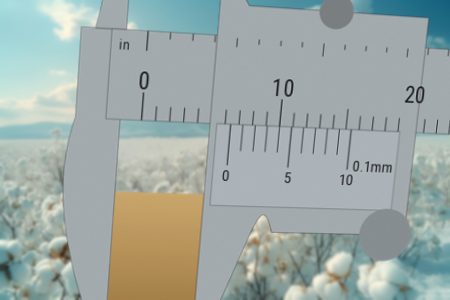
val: 6.4 mm
